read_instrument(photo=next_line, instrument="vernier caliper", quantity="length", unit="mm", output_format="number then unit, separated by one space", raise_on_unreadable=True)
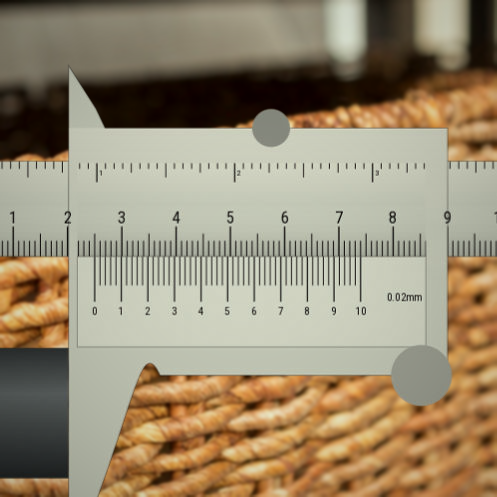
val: 25.0 mm
